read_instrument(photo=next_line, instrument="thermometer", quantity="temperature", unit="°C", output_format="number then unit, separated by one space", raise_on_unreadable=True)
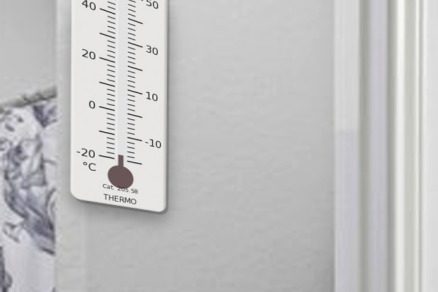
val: -18 °C
